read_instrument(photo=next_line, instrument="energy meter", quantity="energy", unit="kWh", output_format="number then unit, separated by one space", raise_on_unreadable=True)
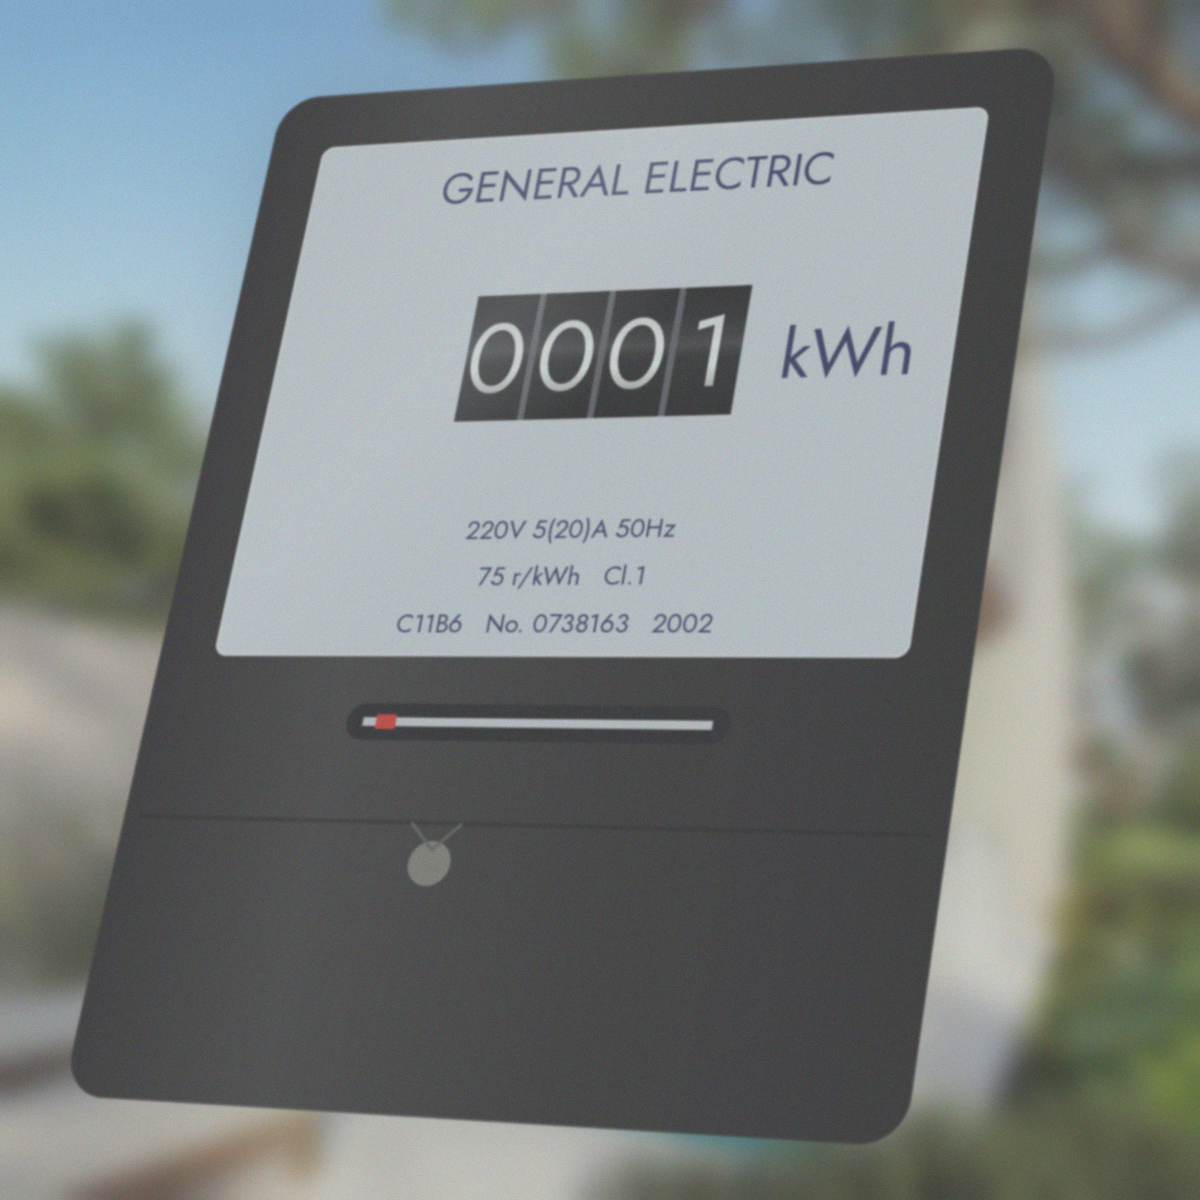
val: 1 kWh
